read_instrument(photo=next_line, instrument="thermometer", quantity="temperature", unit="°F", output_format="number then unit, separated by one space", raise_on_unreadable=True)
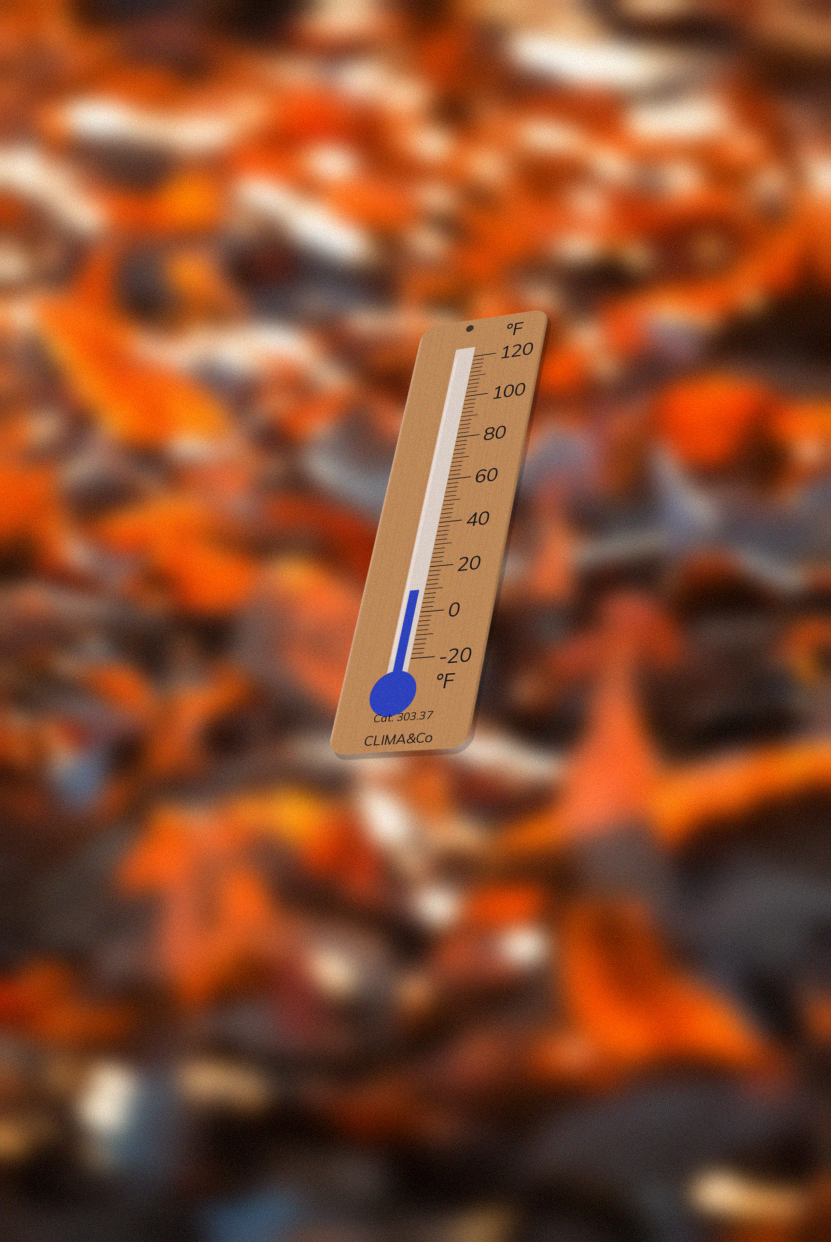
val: 10 °F
